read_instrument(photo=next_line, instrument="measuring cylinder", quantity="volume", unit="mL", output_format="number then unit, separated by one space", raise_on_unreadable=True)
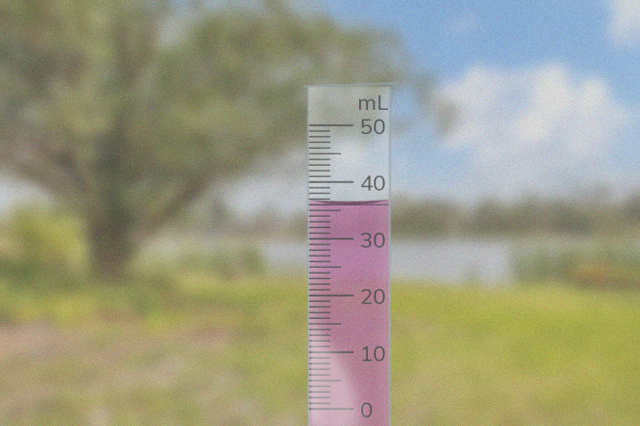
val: 36 mL
